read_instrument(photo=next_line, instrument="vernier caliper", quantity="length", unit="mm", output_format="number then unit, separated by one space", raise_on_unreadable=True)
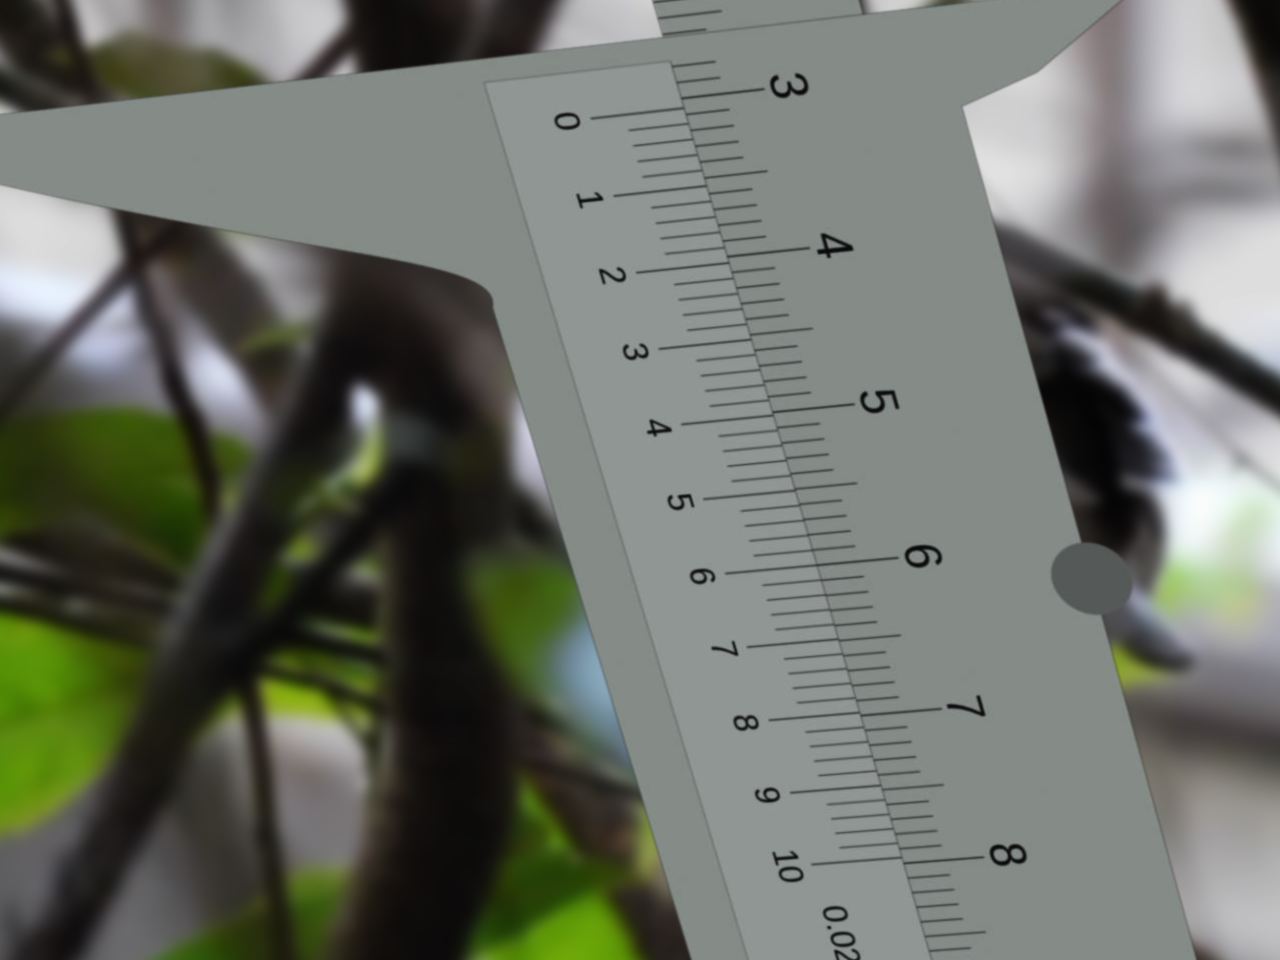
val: 30.6 mm
